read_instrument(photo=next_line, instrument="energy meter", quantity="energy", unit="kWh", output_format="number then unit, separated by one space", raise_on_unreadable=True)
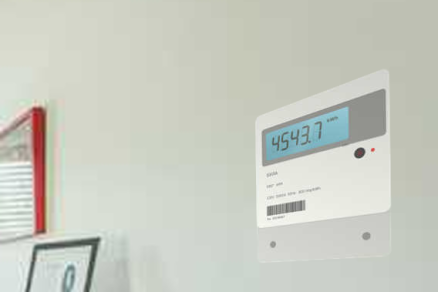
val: 4543.7 kWh
